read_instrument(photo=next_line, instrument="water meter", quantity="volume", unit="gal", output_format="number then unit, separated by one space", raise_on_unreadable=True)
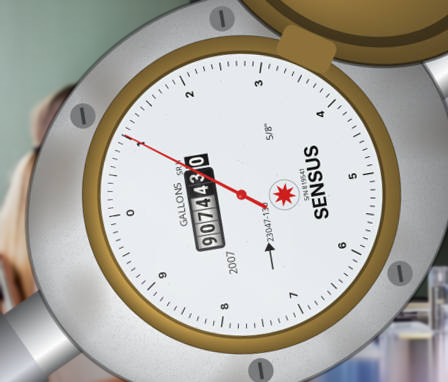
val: 9074431.0 gal
